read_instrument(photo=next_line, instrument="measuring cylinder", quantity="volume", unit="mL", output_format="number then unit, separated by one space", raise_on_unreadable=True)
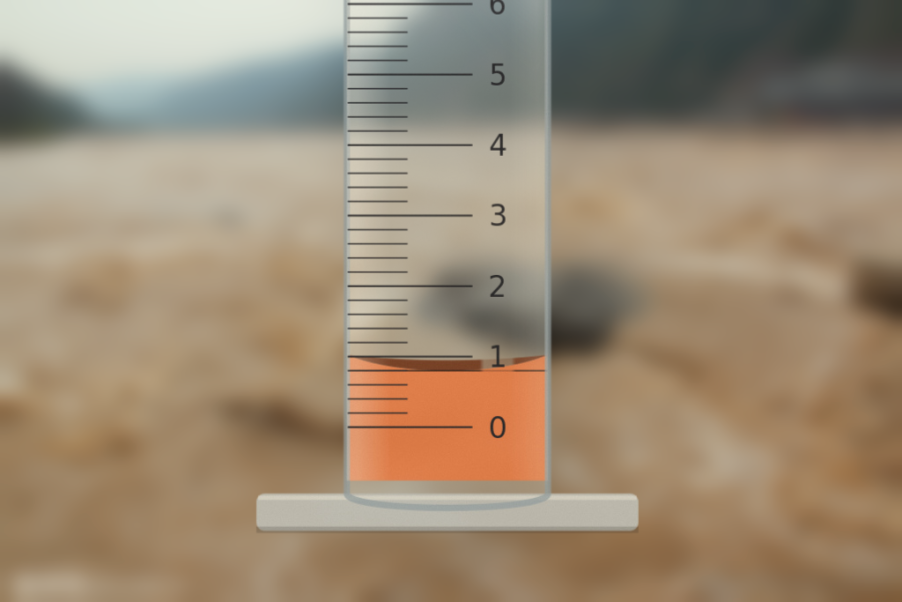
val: 0.8 mL
